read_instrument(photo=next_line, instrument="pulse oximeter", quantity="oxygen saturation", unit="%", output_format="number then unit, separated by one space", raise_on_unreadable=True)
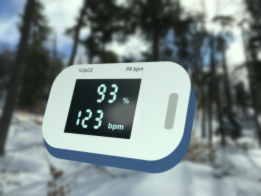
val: 93 %
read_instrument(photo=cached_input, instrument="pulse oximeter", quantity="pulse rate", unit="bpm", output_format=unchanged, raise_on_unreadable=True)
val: 123 bpm
